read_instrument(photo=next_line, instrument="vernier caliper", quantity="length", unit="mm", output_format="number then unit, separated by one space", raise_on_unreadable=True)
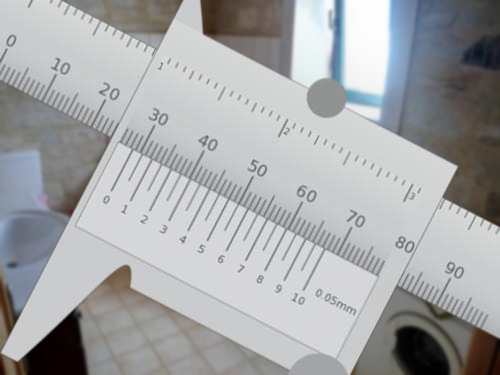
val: 28.5 mm
